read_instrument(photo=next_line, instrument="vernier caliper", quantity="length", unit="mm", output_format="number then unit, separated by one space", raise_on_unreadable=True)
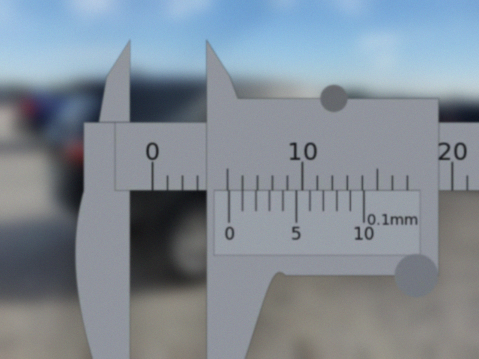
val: 5.1 mm
